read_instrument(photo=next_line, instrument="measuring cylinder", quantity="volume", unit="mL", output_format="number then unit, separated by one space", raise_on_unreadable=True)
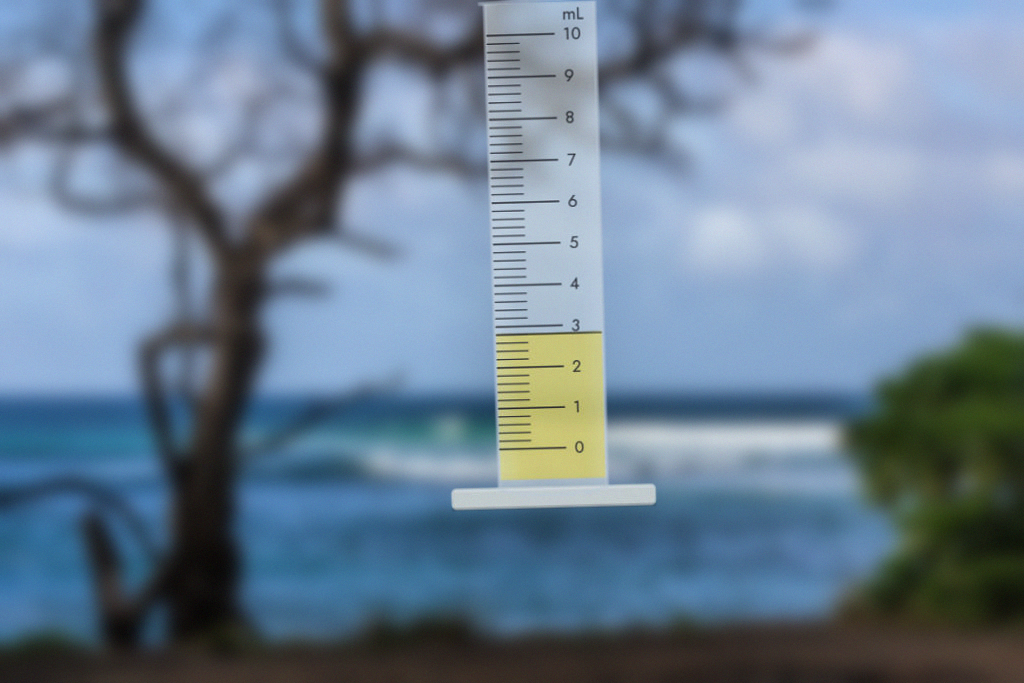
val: 2.8 mL
